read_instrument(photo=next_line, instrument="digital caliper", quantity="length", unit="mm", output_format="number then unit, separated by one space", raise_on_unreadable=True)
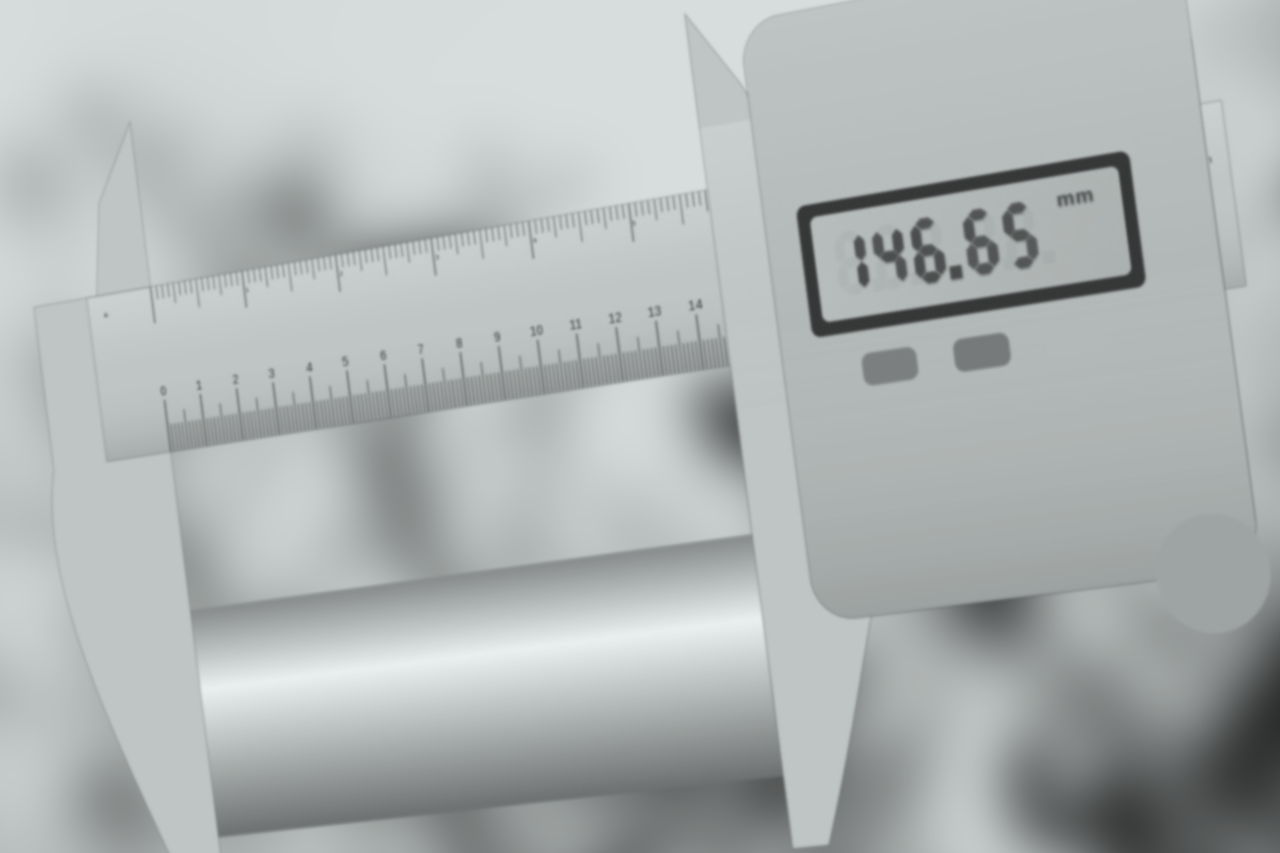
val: 146.65 mm
